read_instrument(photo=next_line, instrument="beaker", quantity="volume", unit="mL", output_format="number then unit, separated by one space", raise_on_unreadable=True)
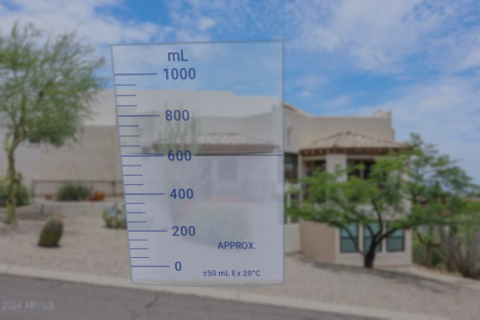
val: 600 mL
